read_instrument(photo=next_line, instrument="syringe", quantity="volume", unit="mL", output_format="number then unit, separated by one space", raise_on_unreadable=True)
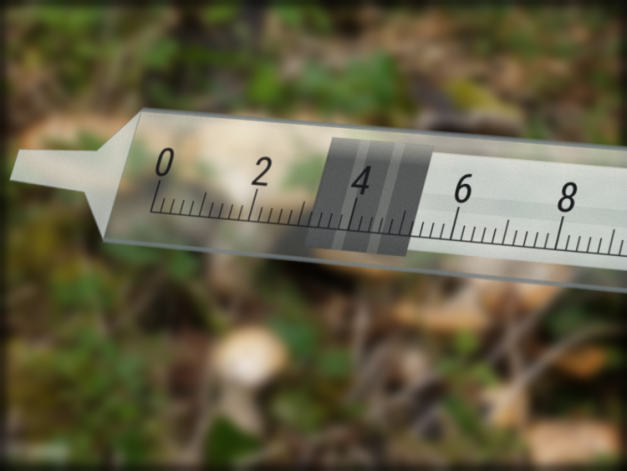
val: 3.2 mL
